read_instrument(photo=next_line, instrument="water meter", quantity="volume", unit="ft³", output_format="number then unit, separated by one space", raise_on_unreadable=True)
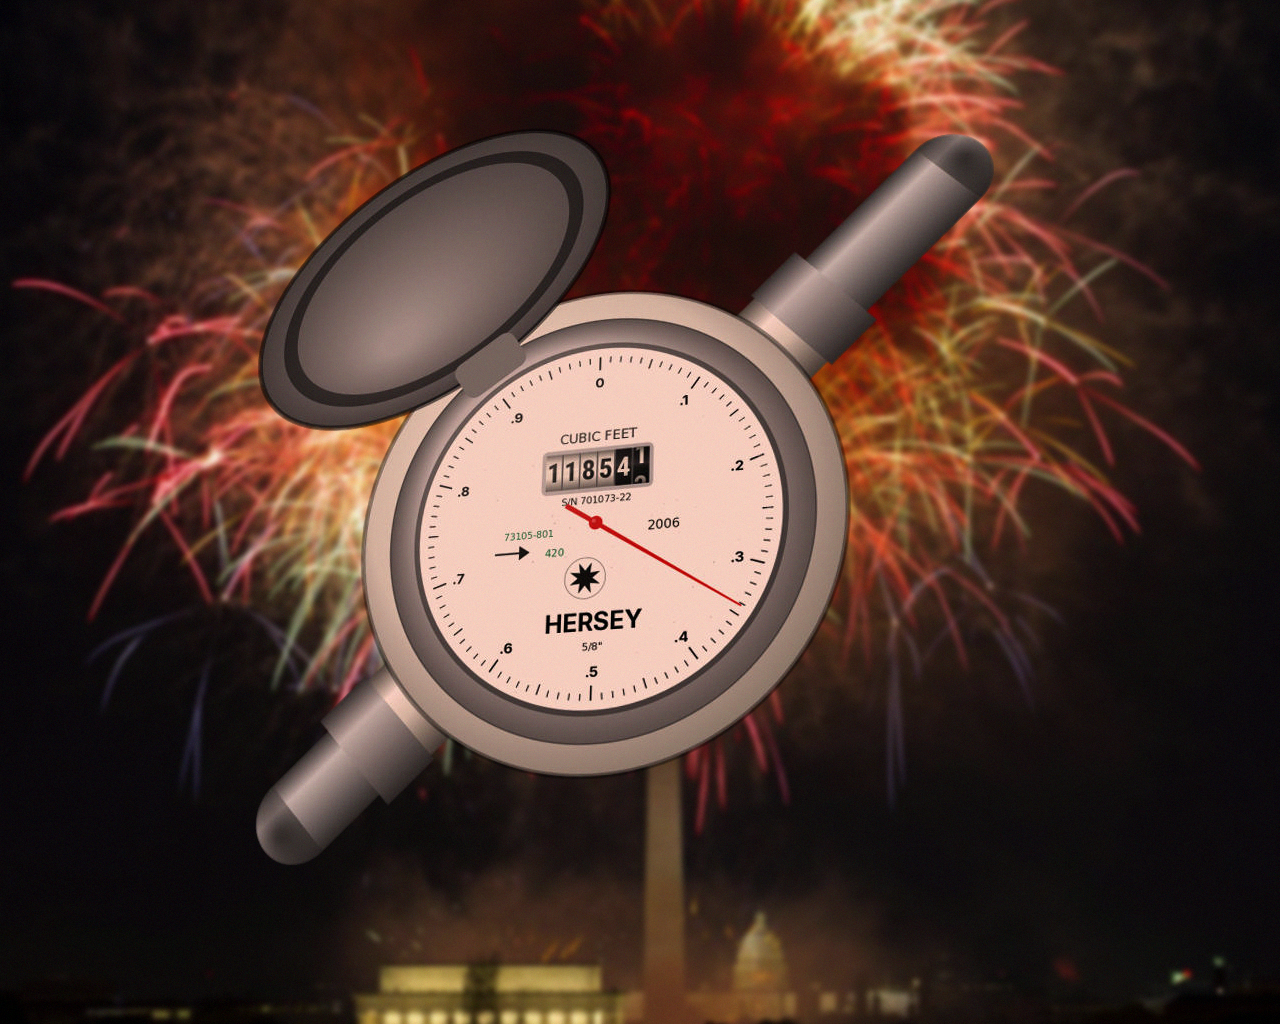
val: 118541.34 ft³
